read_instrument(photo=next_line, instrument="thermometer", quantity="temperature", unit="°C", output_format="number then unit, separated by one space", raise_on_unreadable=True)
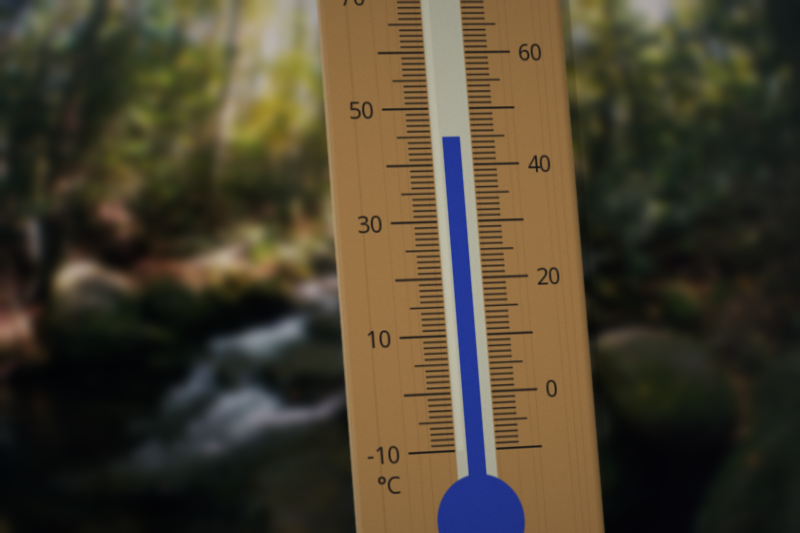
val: 45 °C
